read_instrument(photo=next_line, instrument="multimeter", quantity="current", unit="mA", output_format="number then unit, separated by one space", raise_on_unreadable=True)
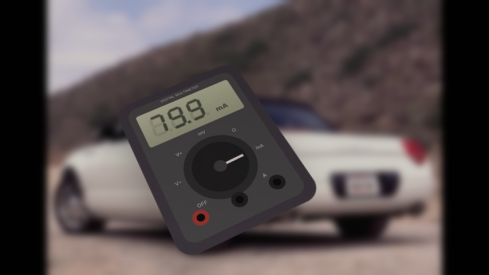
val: 79.9 mA
